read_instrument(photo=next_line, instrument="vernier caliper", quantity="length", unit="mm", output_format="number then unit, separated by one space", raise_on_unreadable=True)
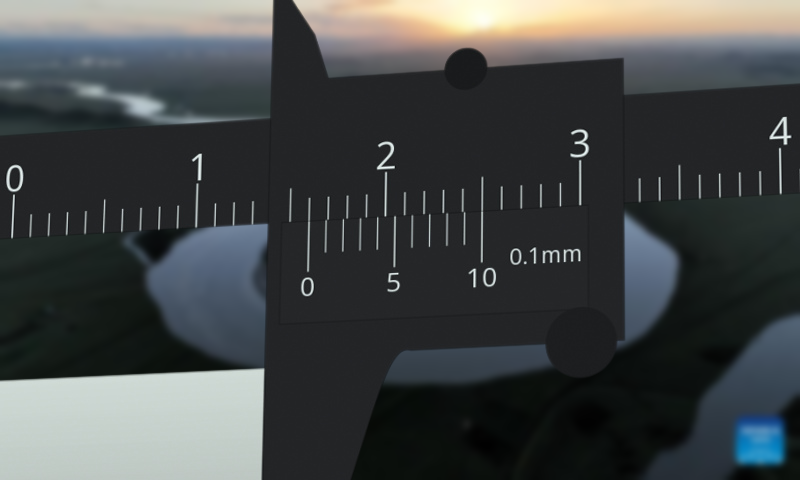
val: 16.0 mm
